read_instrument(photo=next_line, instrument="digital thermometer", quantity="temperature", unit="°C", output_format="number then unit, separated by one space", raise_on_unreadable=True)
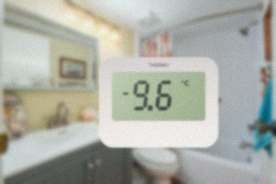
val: -9.6 °C
